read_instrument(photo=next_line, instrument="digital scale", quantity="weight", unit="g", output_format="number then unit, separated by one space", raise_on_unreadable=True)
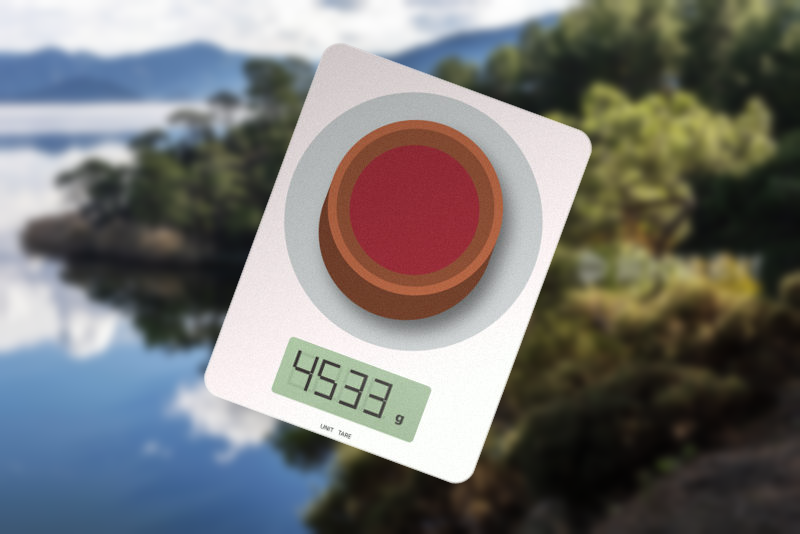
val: 4533 g
